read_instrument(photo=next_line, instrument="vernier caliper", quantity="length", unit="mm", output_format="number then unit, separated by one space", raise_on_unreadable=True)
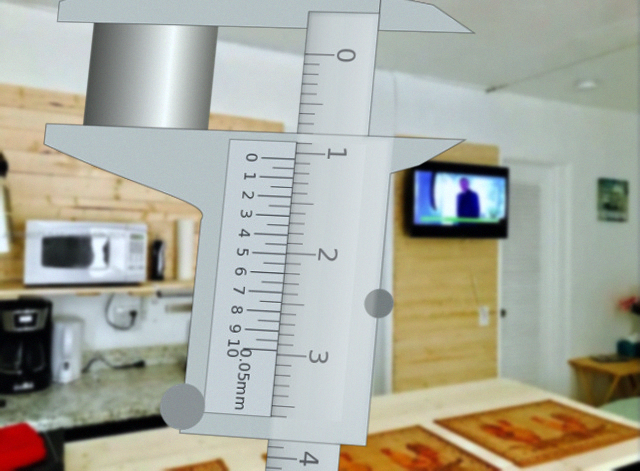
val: 10.6 mm
